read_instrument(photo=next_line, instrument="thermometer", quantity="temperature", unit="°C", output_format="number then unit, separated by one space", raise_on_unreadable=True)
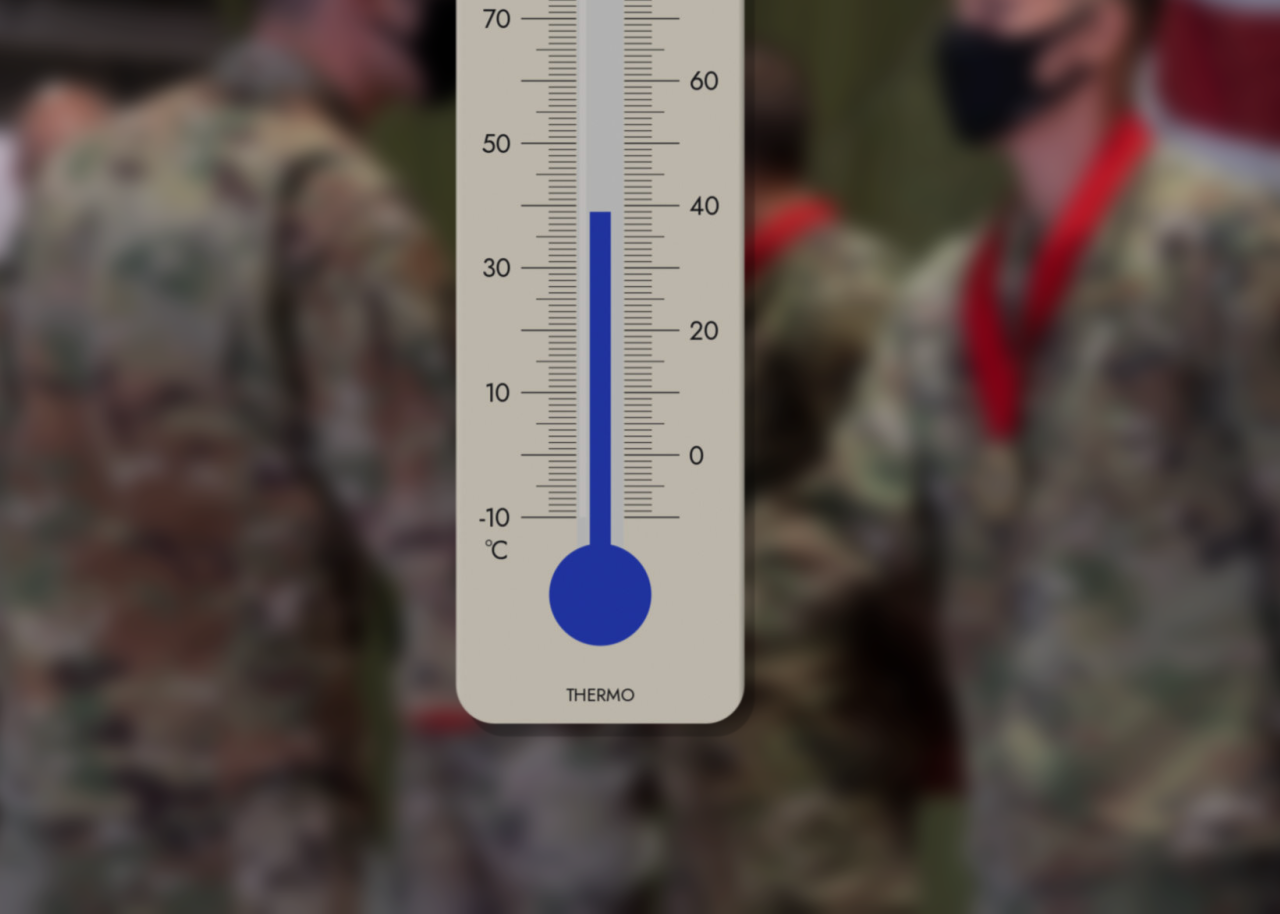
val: 39 °C
